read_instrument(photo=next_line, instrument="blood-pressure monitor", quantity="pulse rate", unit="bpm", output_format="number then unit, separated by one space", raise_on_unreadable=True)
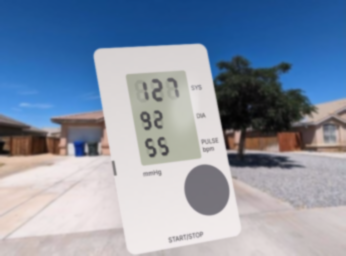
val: 55 bpm
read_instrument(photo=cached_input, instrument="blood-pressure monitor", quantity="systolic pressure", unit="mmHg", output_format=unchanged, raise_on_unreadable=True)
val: 127 mmHg
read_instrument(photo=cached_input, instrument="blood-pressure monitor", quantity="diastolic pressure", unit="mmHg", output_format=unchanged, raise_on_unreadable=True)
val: 92 mmHg
